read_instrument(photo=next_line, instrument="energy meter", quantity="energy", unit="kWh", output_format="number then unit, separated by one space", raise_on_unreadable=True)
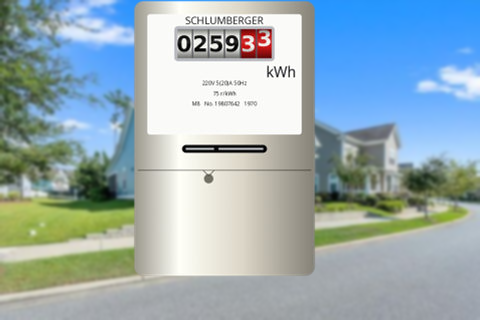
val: 259.33 kWh
